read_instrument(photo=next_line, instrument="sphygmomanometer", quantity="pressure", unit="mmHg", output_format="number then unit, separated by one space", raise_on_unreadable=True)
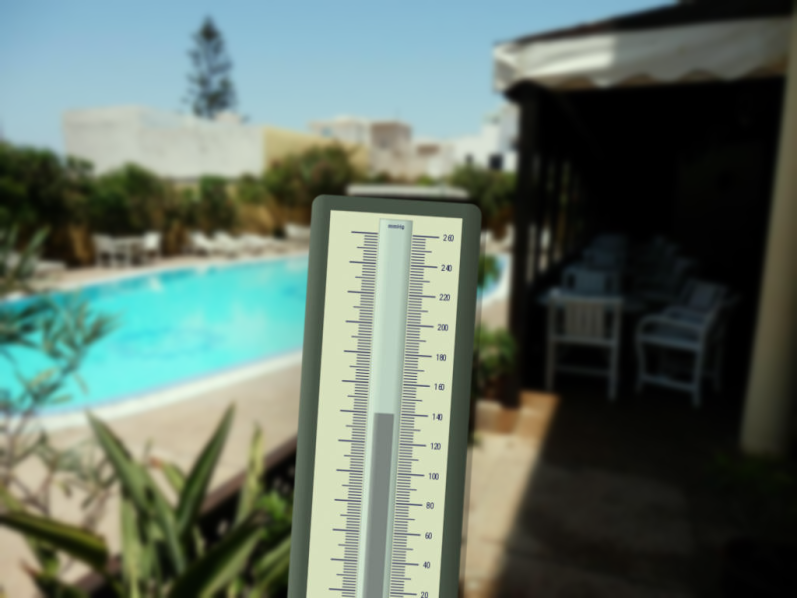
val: 140 mmHg
